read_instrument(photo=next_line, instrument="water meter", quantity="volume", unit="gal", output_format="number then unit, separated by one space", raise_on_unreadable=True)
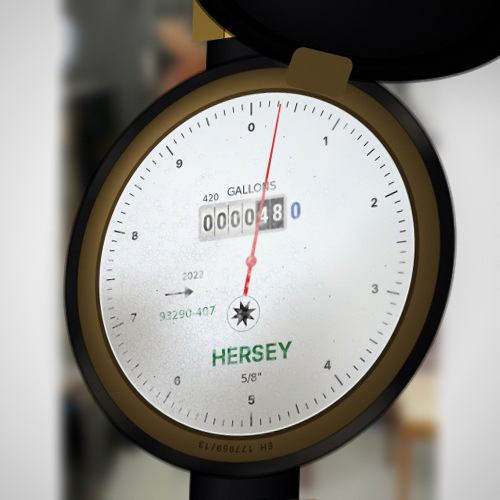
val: 480.3 gal
